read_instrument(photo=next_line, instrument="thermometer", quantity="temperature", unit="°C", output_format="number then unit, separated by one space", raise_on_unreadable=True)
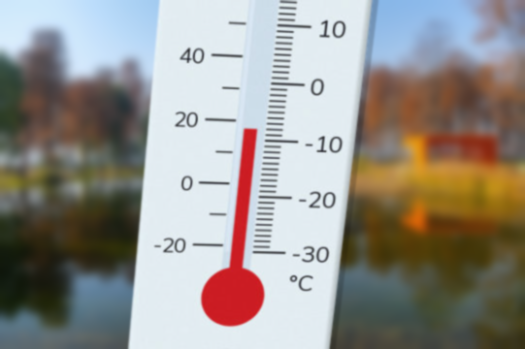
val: -8 °C
